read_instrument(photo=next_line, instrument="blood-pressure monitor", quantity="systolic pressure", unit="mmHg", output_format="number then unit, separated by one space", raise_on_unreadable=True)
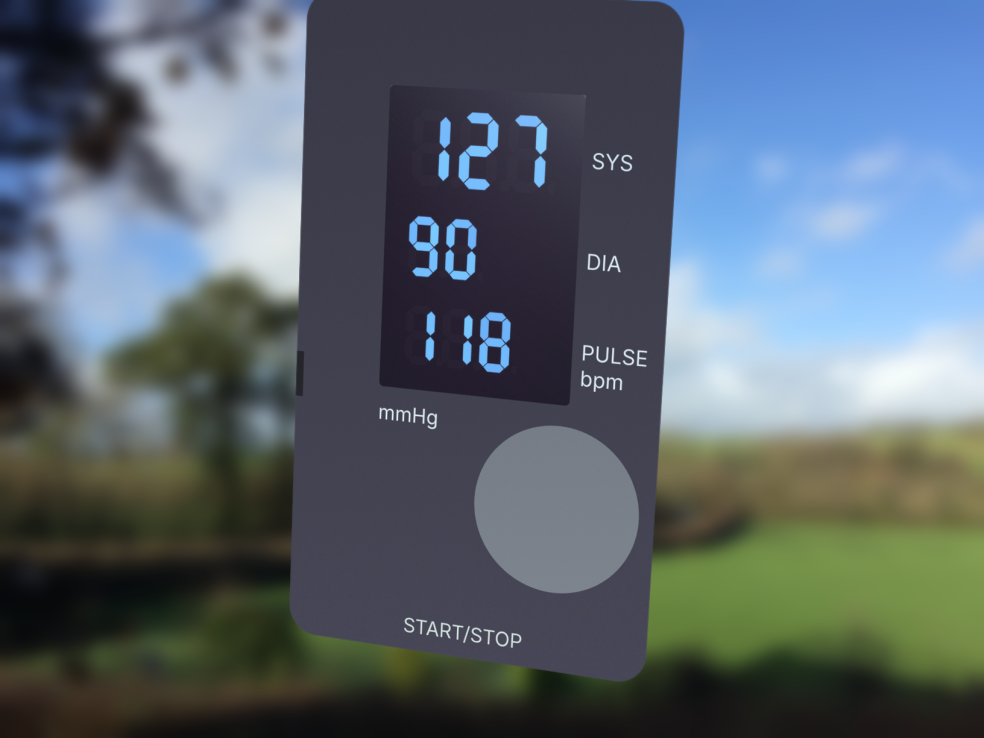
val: 127 mmHg
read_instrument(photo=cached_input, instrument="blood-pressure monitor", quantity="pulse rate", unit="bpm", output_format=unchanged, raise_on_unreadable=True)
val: 118 bpm
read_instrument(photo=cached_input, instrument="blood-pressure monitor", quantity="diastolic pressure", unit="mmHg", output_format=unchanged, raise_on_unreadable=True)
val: 90 mmHg
